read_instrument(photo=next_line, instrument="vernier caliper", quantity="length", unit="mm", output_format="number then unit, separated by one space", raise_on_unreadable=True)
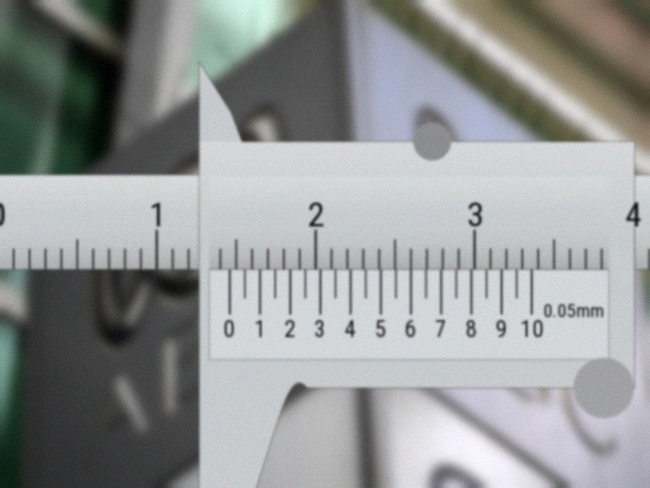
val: 14.6 mm
